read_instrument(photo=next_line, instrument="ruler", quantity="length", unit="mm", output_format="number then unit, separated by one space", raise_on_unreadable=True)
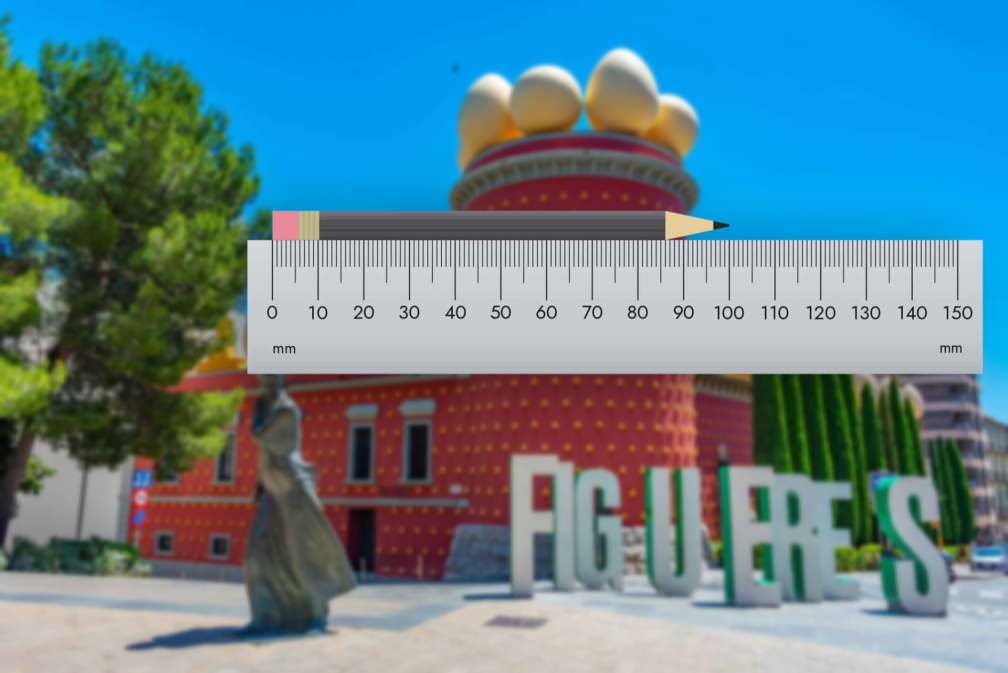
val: 100 mm
